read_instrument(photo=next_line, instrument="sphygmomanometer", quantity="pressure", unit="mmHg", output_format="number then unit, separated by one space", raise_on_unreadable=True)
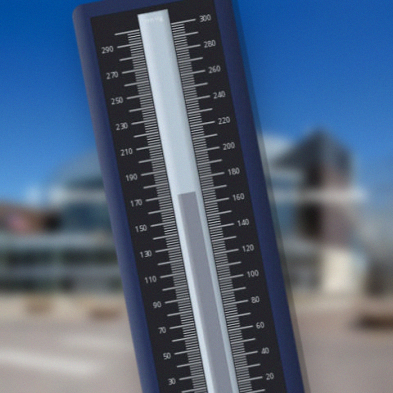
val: 170 mmHg
